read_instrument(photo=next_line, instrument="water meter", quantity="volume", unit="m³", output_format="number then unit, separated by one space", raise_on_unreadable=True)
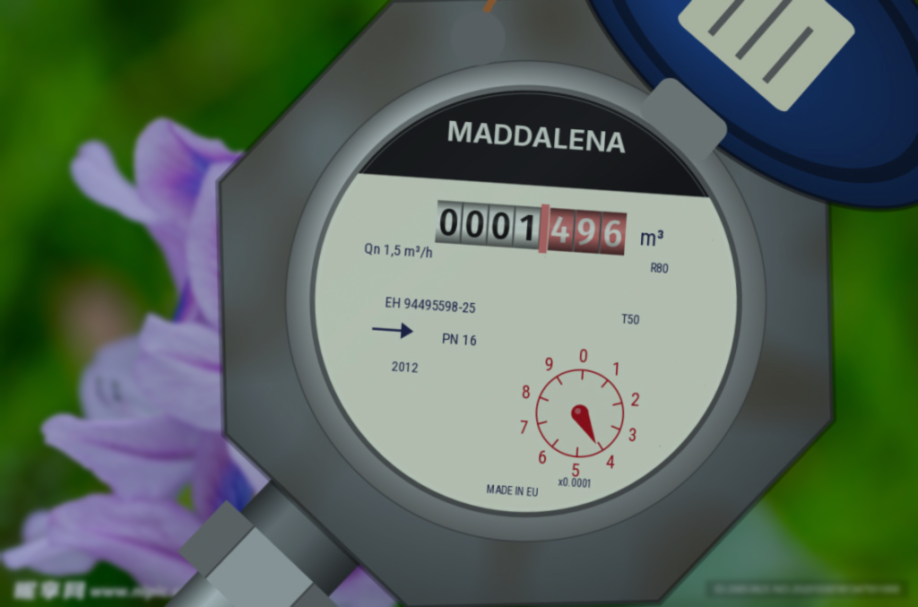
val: 1.4964 m³
